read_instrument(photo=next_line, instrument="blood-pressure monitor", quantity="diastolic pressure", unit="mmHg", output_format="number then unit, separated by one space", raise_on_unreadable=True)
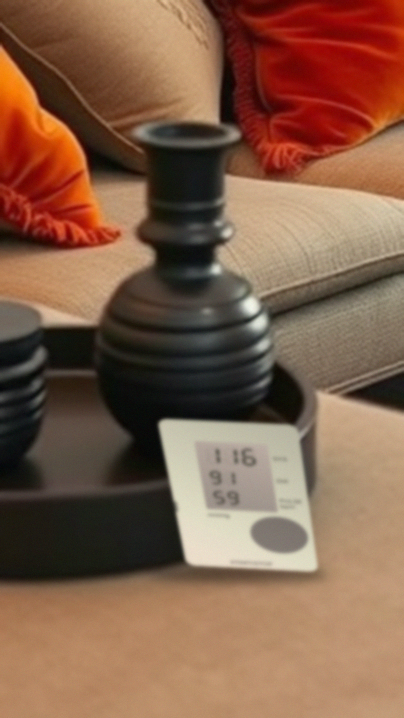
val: 91 mmHg
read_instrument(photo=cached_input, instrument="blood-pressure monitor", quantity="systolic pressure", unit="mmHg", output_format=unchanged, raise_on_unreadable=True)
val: 116 mmHg
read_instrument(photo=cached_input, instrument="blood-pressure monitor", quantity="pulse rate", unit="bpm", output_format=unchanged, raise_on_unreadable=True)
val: 59 bpm
